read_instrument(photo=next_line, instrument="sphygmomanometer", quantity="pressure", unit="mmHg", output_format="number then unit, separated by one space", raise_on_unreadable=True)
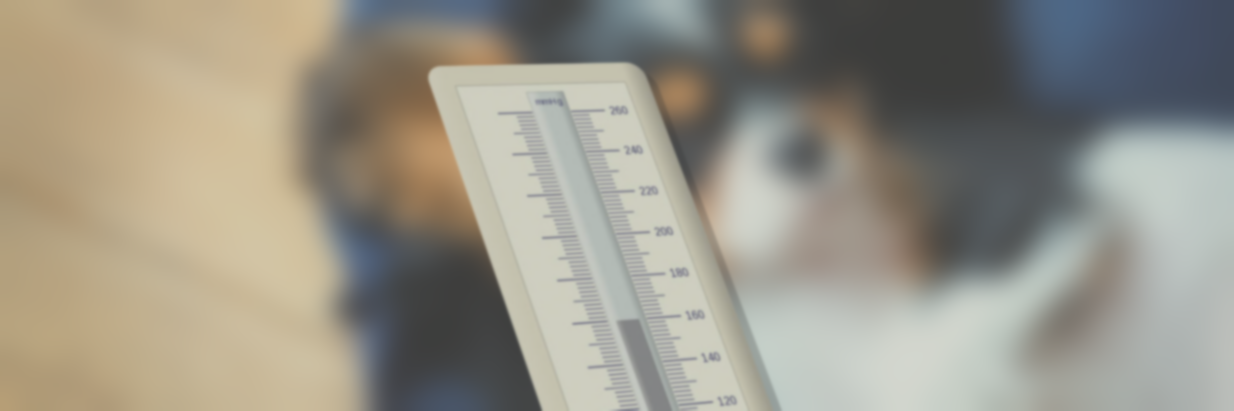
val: 160 mmHg
